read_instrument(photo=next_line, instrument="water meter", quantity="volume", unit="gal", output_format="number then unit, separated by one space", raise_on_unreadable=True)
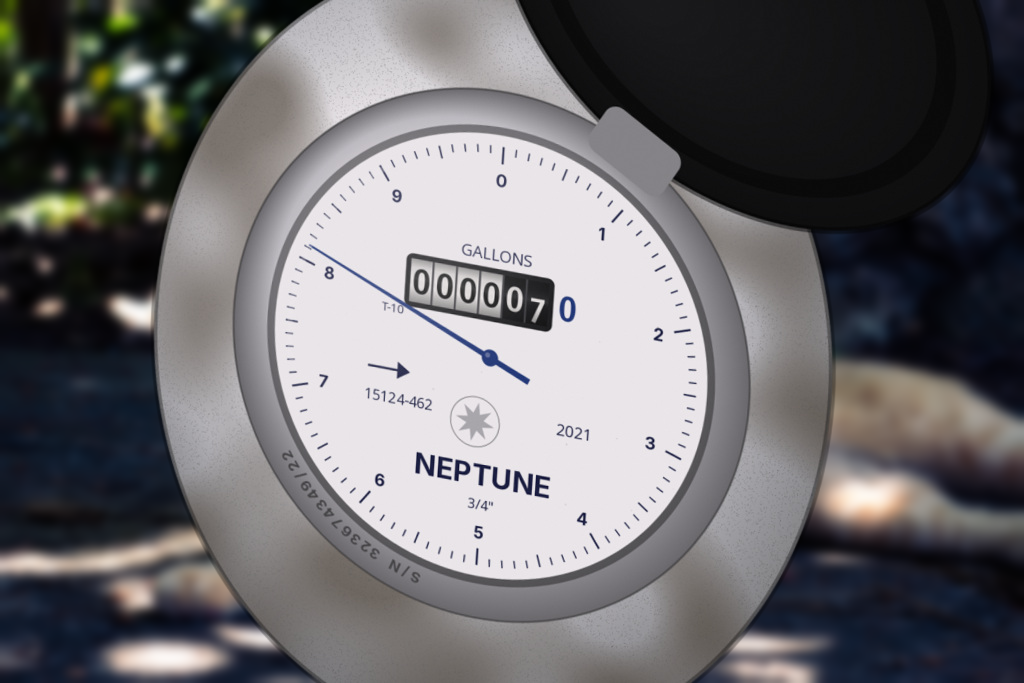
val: 68.1 gal
